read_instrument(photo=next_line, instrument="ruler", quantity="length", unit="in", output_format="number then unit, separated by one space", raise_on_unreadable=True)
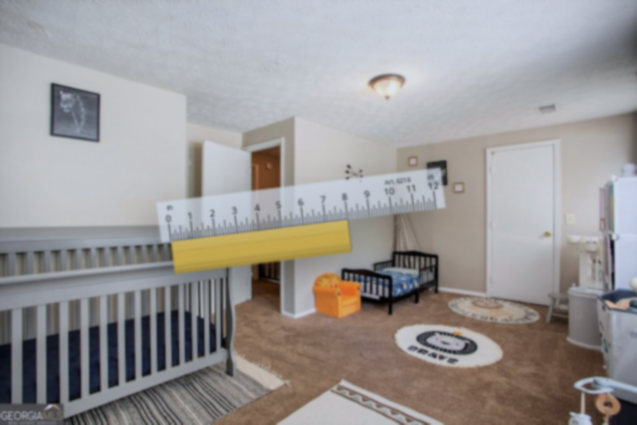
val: 8 in
